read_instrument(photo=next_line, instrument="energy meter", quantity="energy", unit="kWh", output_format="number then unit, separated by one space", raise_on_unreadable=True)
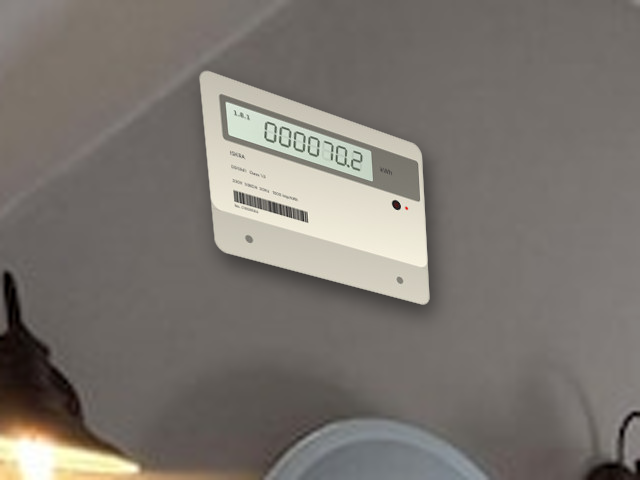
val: 70.2 kWh
